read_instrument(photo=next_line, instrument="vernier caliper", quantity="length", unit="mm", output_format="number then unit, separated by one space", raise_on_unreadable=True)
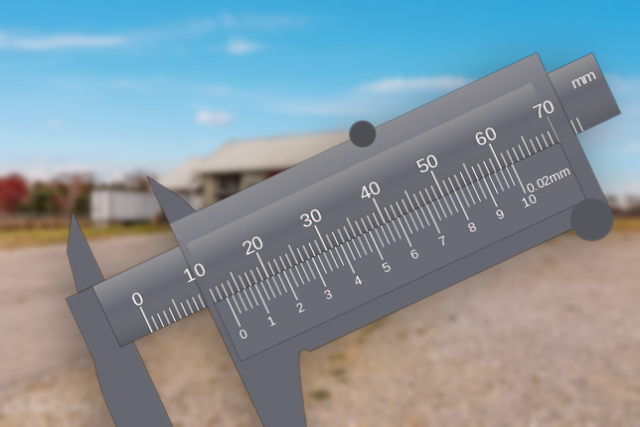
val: 12.8 mm
